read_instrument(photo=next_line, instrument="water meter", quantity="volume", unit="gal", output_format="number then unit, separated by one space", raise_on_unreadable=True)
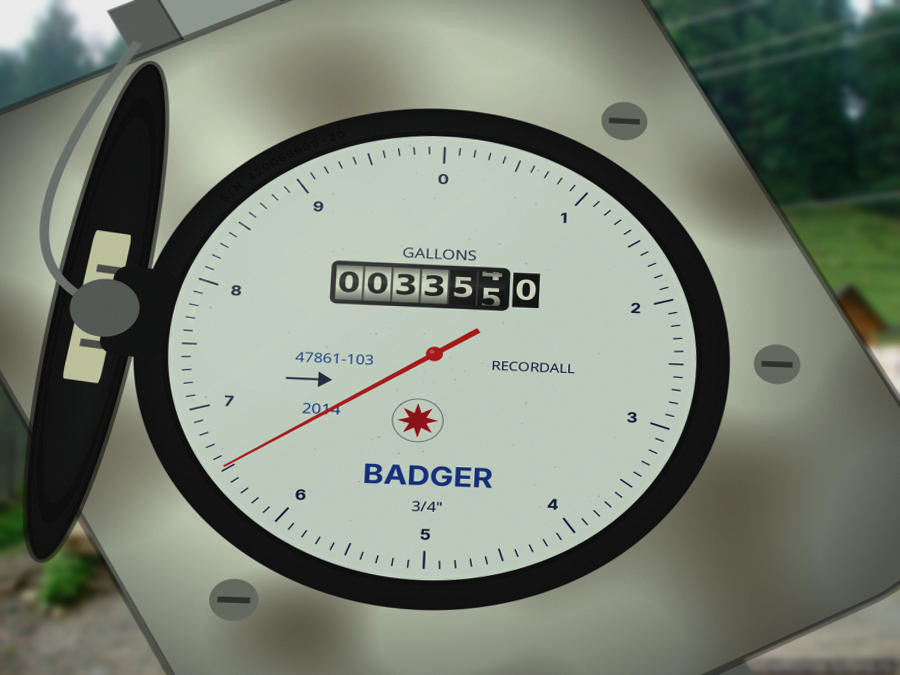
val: 33546.5 gal
